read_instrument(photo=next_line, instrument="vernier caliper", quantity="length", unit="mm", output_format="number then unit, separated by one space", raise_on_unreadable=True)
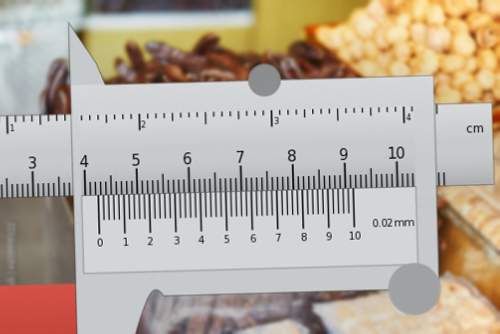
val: 42.5 mm
